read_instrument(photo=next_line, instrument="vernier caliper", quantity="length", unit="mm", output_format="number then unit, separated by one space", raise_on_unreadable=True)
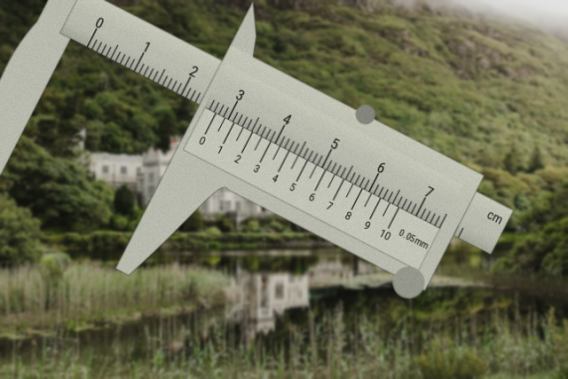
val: 27.4 mm
